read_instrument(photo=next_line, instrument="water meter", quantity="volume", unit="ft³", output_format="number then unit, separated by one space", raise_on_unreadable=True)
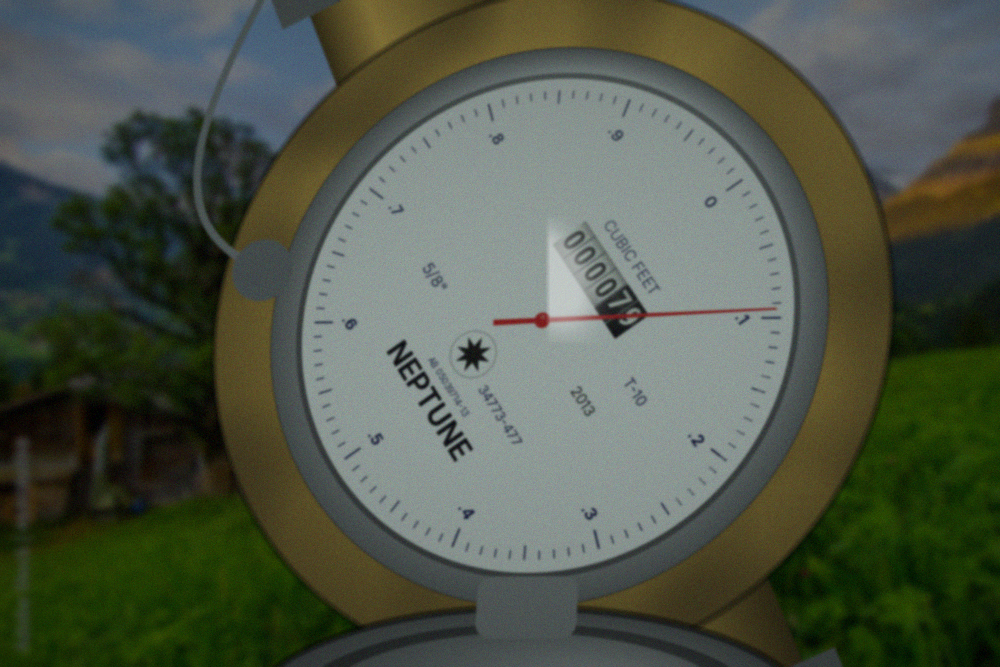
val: 79.09 ft³
